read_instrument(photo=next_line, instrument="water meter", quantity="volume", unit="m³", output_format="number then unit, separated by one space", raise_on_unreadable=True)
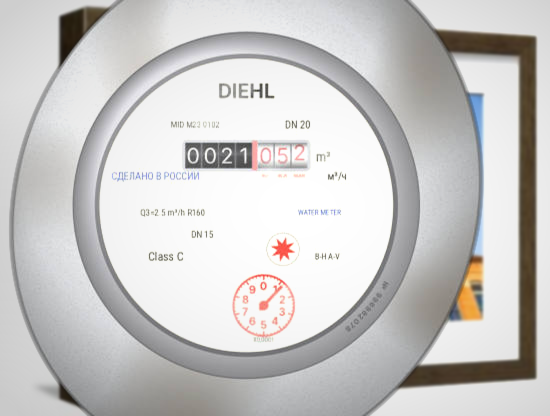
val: 21.0521 m³
